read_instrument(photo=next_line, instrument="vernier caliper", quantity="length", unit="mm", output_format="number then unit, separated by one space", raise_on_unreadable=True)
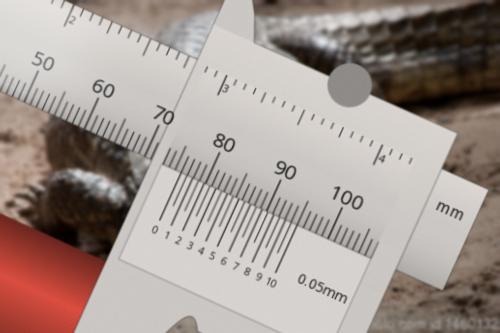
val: 76.0 mm
